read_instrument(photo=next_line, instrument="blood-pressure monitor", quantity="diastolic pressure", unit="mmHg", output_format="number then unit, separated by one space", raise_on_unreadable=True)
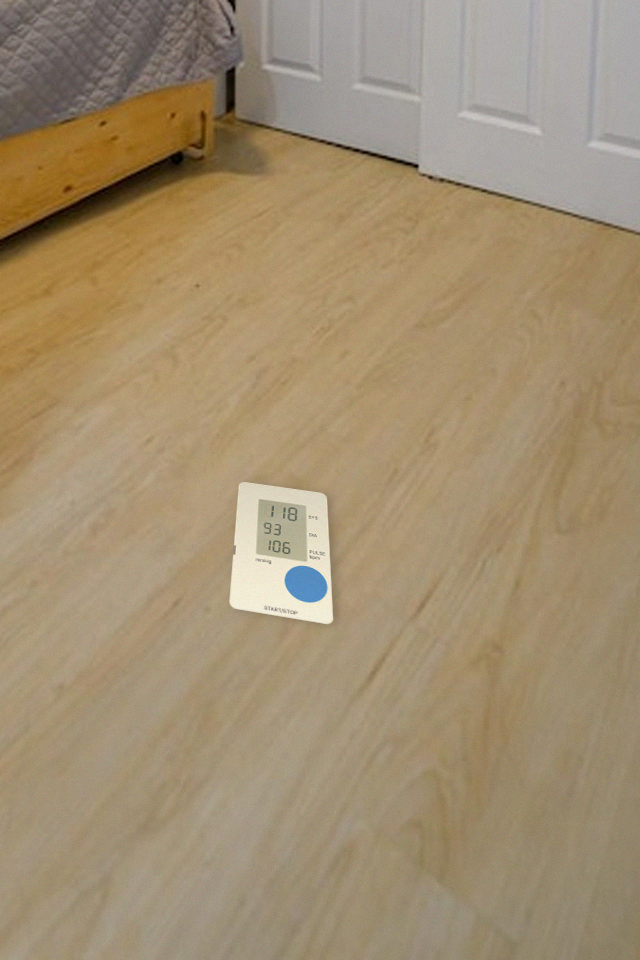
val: 93 mmHg
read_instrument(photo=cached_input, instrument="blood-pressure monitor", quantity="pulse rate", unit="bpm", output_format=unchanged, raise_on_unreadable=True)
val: 106 bpm
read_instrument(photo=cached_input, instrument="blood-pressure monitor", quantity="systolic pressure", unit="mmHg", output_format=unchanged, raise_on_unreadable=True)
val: 118 mmHg
